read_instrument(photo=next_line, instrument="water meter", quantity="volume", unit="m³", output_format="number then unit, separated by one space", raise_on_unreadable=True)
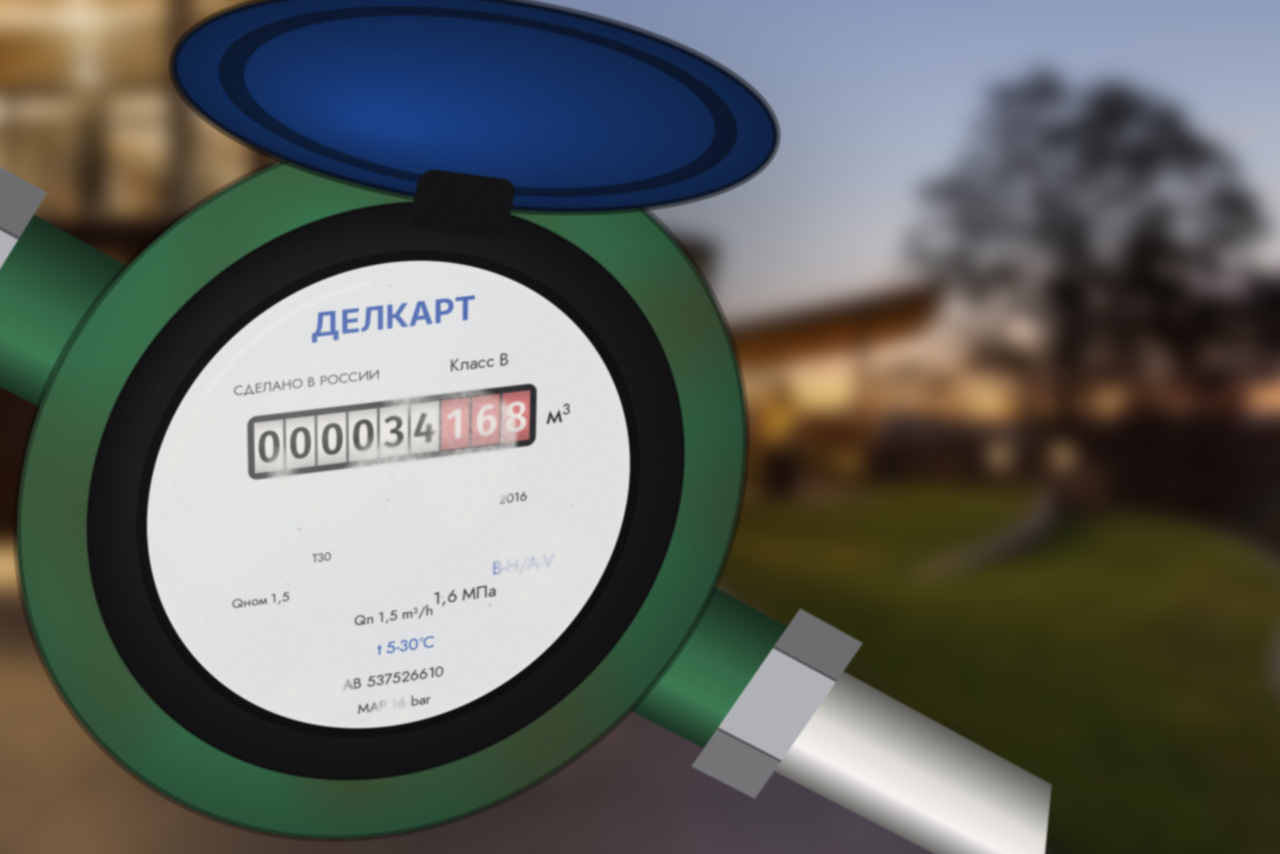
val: 34.168 m³
